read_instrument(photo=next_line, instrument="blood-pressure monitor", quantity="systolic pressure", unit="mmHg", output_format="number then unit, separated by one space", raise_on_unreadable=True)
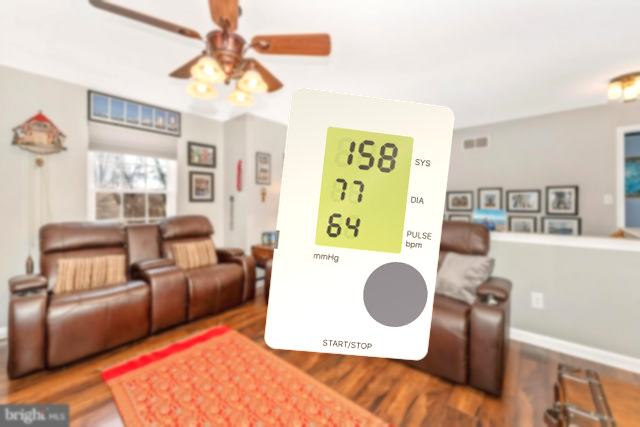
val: 158 mmHg
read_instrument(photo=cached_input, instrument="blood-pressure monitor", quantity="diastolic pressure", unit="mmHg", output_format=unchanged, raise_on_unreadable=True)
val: 77 mmHg
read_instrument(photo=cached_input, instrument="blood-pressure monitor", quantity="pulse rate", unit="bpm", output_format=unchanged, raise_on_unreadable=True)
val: 64 bpm
